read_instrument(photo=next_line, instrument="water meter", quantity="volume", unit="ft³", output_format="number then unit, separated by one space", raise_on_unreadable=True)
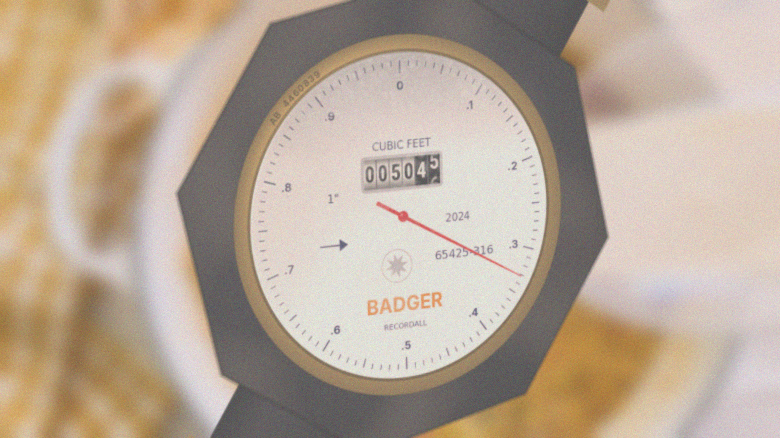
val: 5045.33 ft³
